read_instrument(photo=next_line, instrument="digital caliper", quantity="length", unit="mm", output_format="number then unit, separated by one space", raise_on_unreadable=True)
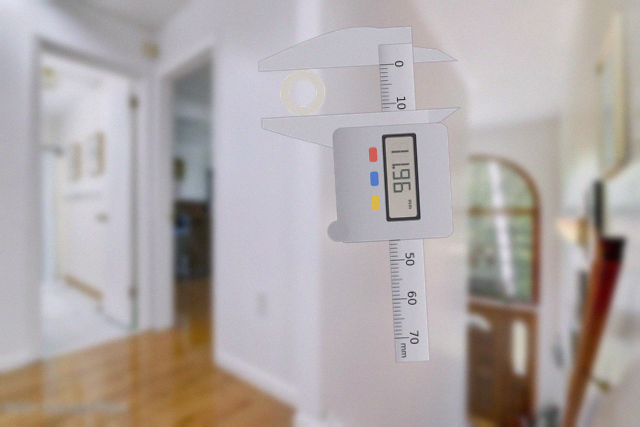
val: 11.96 mm
